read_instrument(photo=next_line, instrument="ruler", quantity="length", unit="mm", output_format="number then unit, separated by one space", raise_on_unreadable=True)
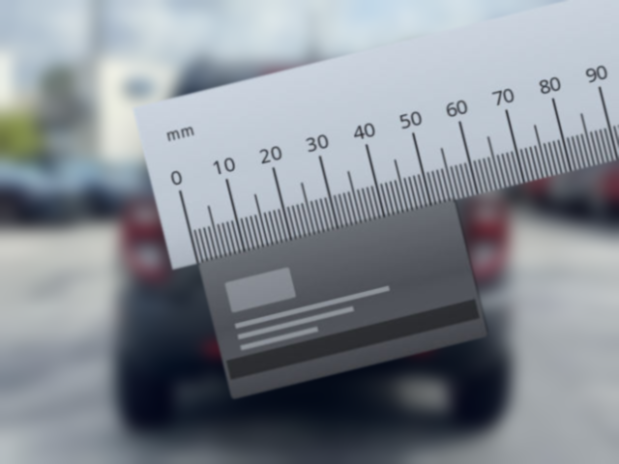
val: 55 mm
